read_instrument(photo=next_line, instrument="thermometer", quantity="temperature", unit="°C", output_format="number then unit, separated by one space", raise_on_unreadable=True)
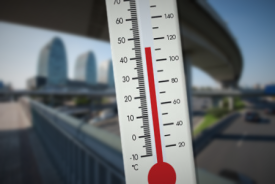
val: 45 °C
